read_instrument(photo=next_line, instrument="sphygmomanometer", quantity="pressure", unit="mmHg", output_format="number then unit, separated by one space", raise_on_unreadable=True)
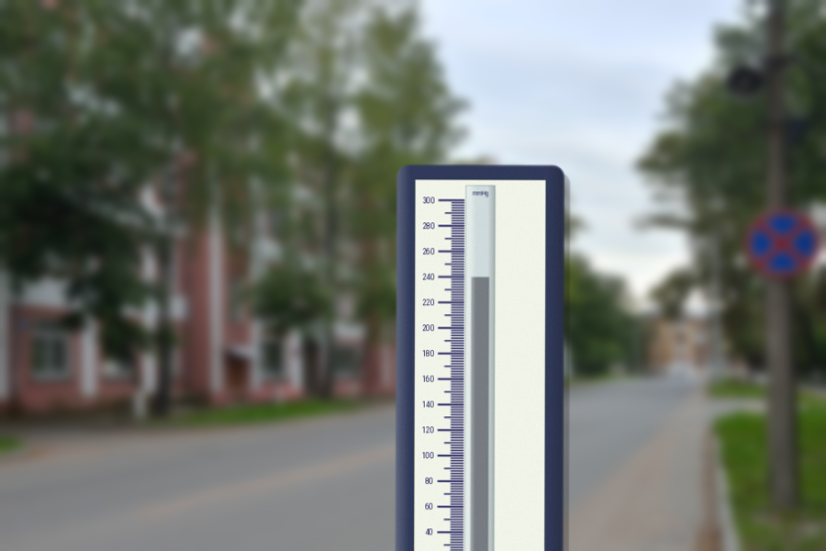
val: 240 mmHg
